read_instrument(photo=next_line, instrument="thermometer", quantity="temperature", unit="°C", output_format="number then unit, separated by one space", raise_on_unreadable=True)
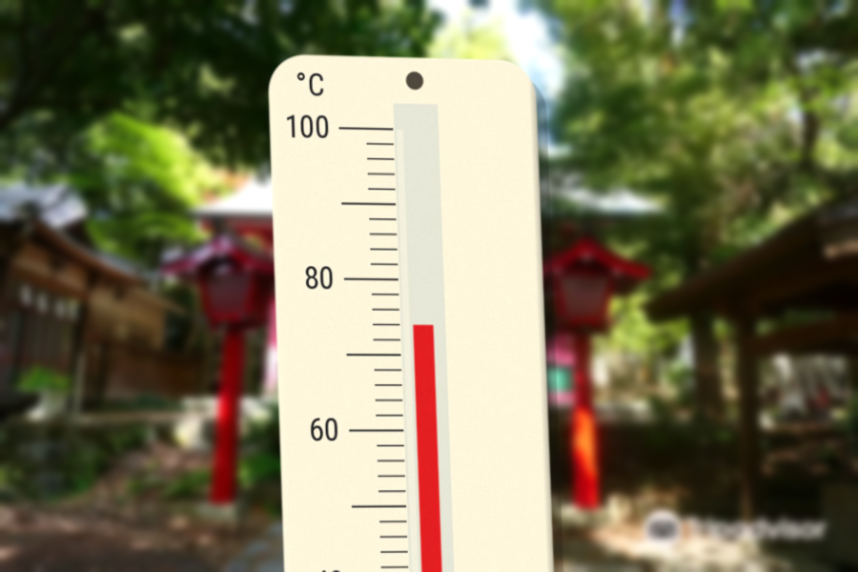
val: 74 °C
